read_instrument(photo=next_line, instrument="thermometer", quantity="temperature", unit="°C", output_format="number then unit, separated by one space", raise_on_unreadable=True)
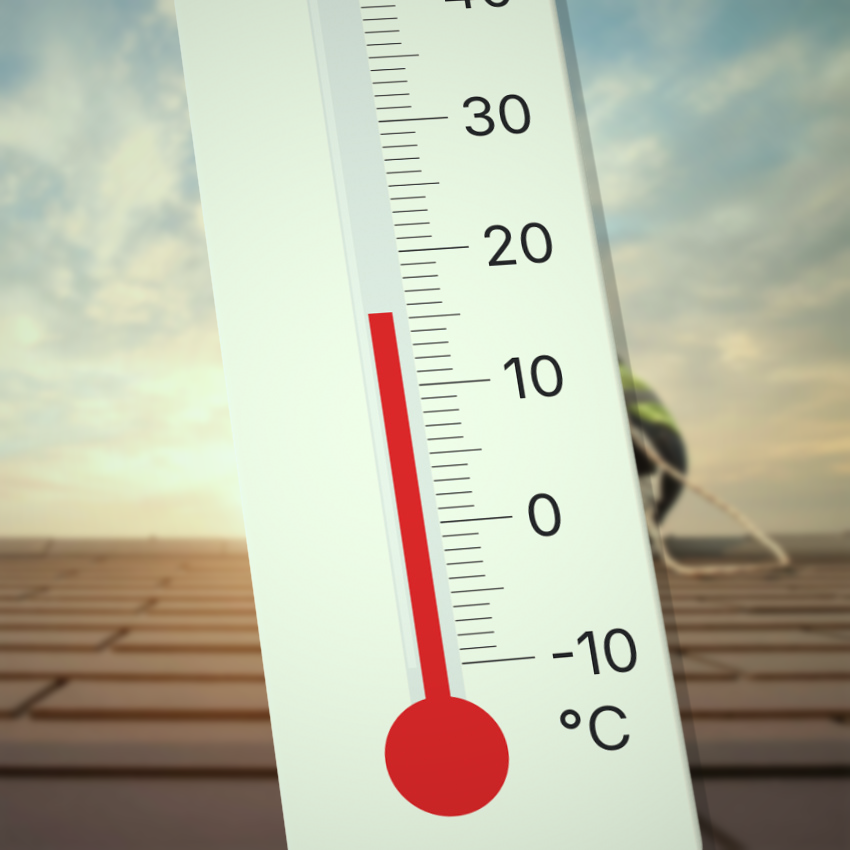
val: 15.5 °C
